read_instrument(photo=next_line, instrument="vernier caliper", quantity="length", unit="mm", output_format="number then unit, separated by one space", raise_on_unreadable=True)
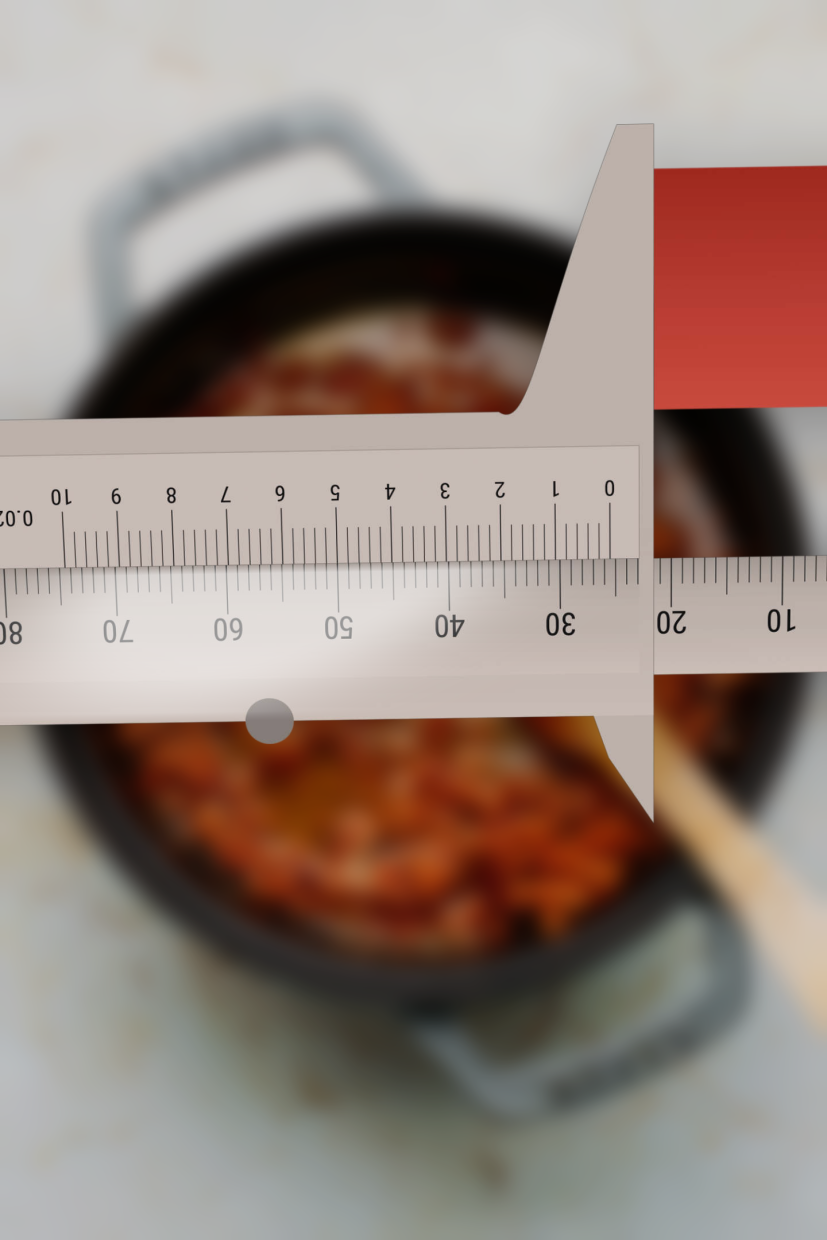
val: 25.5 mm
